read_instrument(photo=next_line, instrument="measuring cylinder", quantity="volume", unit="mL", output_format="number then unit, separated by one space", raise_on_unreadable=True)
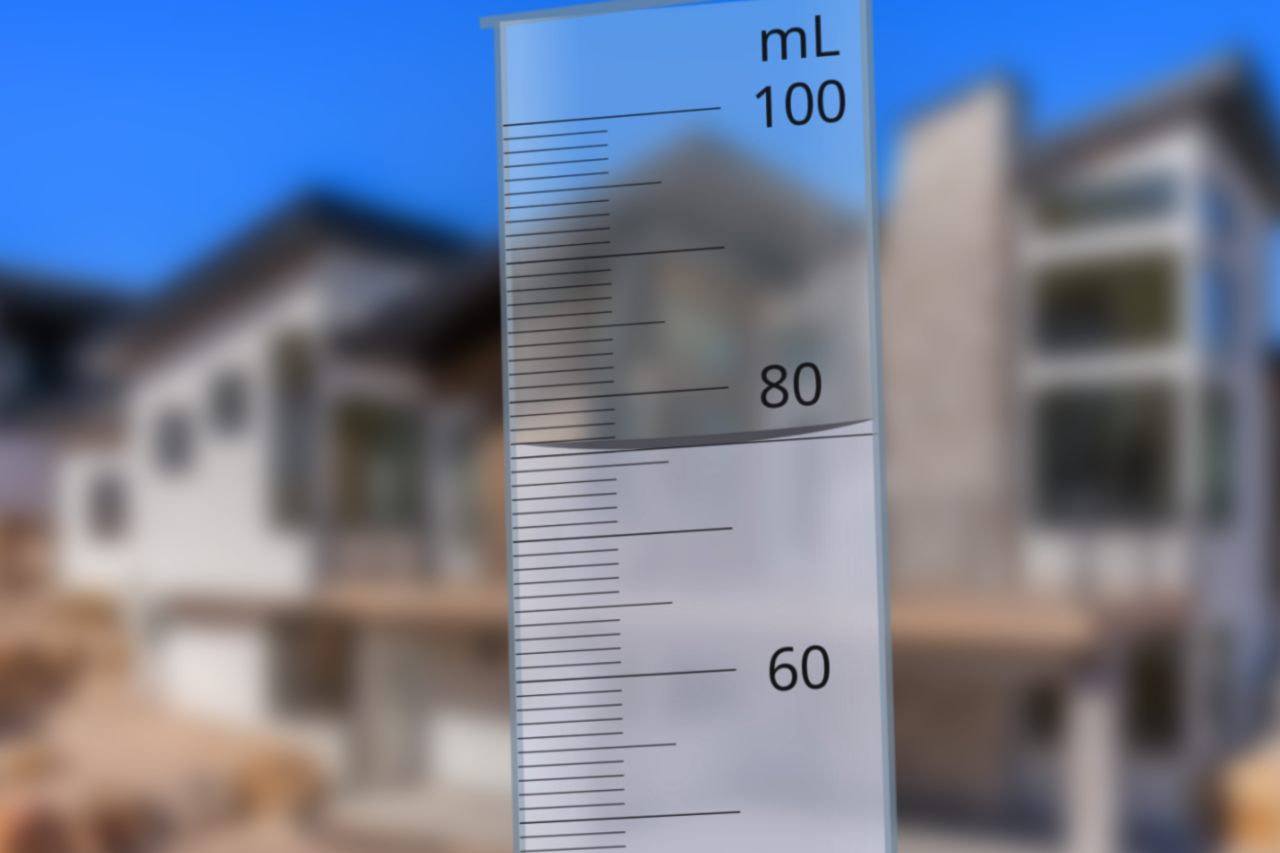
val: 76 mL
